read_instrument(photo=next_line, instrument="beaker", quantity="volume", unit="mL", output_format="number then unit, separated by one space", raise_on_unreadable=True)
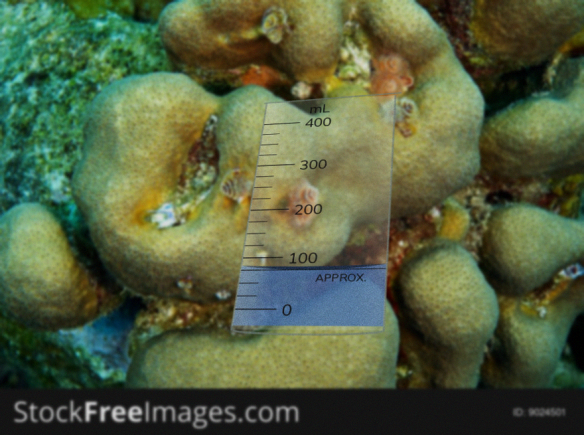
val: 75 mL
